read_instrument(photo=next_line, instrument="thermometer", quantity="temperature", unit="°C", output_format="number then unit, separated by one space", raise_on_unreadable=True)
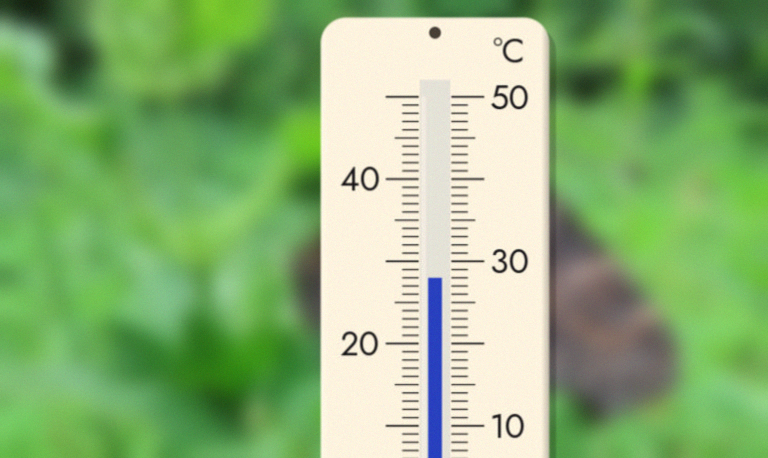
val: 28 °C
